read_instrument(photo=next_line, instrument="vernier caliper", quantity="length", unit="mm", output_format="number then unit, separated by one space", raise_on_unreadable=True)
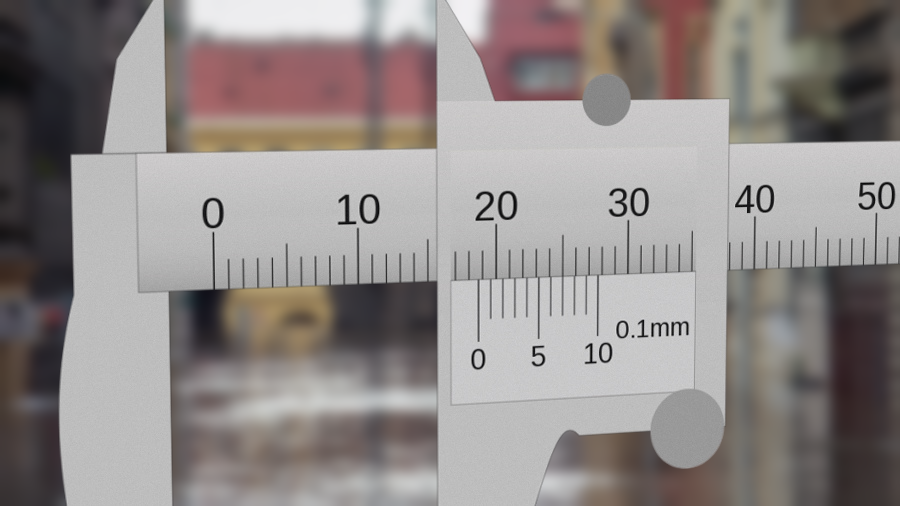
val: 18.7 mm
